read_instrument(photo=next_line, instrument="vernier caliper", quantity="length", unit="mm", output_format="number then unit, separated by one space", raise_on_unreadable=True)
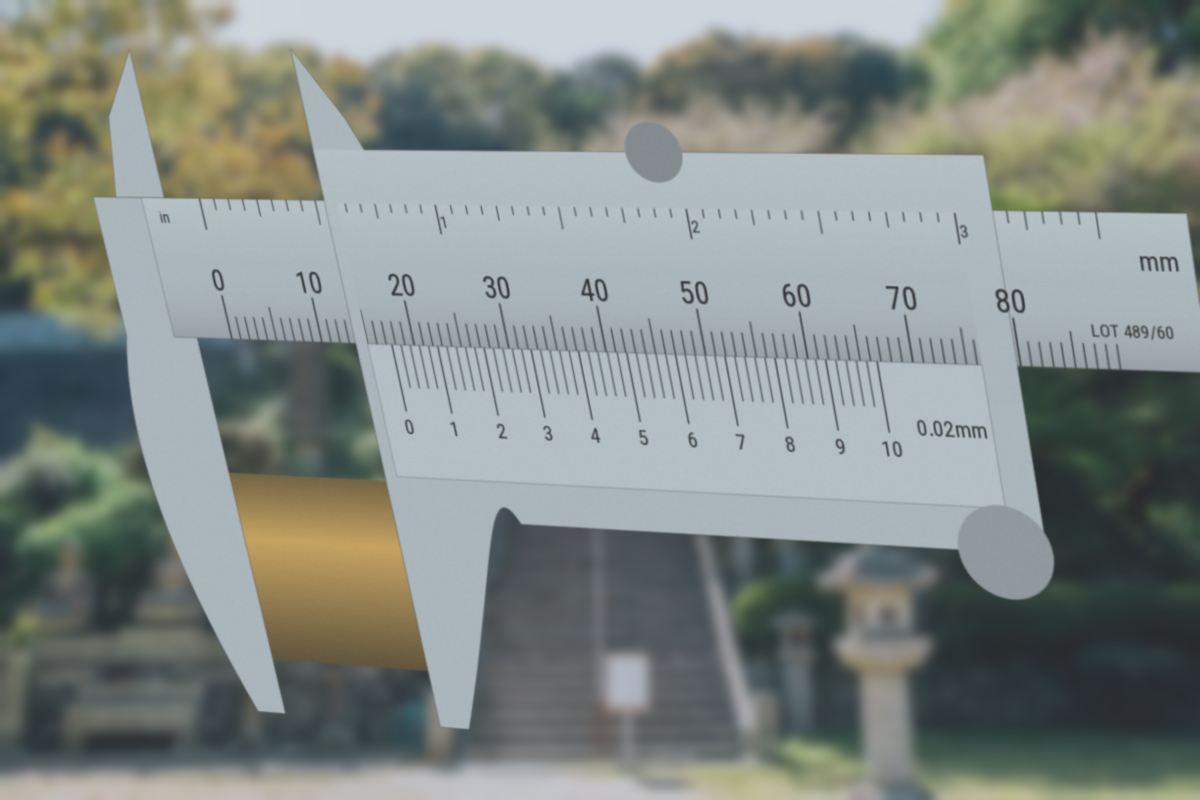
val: 17.6 mm
